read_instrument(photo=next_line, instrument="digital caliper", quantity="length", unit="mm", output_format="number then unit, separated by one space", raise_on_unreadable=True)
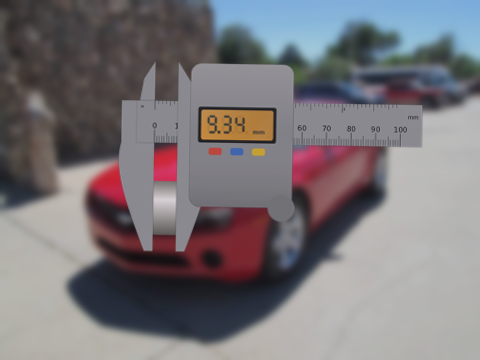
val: 9.34 mm
